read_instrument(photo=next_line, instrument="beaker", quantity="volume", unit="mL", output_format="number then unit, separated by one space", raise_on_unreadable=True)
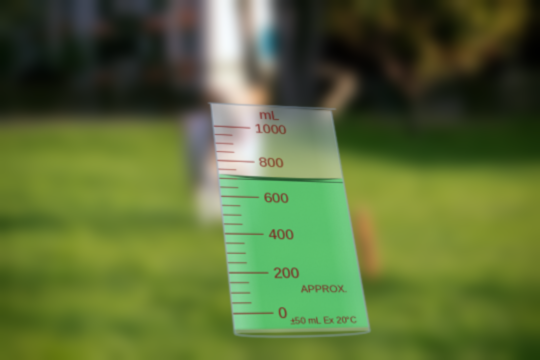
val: 700 mL
